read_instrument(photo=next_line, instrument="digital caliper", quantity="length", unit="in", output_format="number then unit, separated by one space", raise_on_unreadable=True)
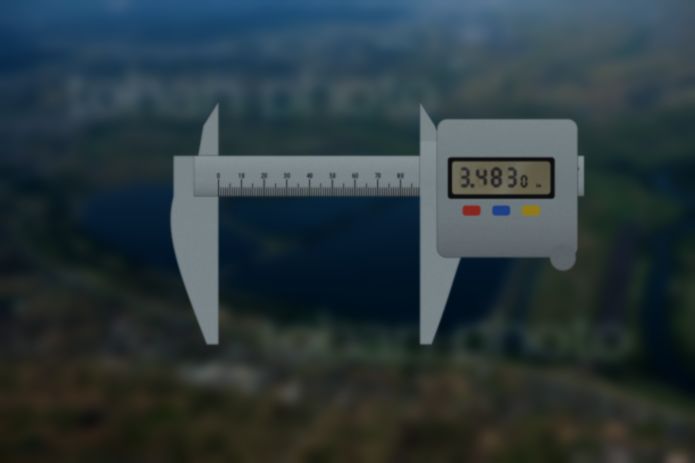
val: 3.4830 in
